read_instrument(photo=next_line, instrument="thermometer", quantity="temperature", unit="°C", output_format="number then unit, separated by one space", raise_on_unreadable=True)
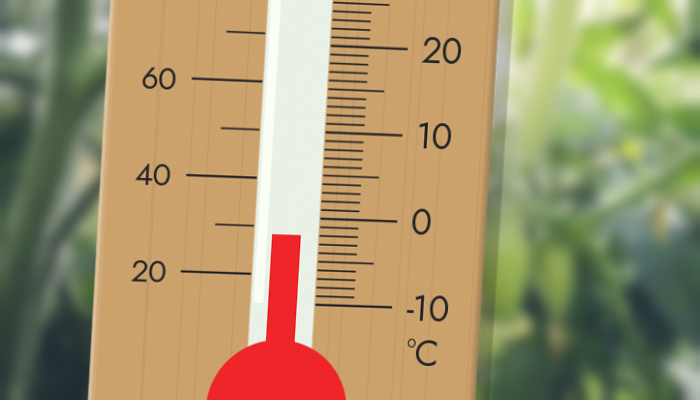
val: -2 °C
